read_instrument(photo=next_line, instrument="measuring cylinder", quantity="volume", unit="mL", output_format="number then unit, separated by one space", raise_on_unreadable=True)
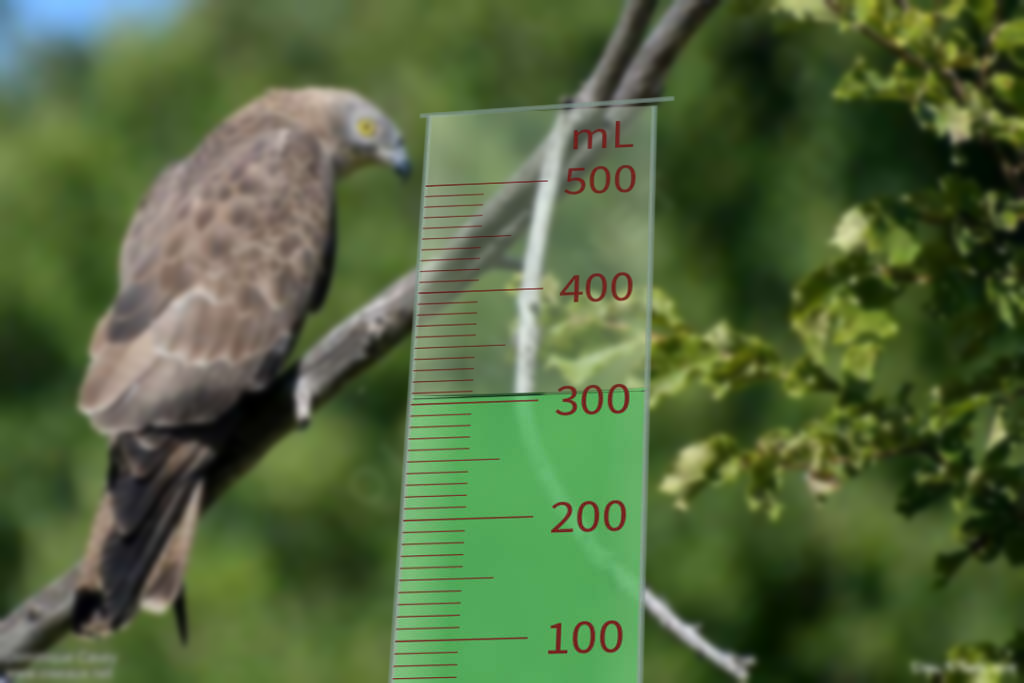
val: 305 mL
